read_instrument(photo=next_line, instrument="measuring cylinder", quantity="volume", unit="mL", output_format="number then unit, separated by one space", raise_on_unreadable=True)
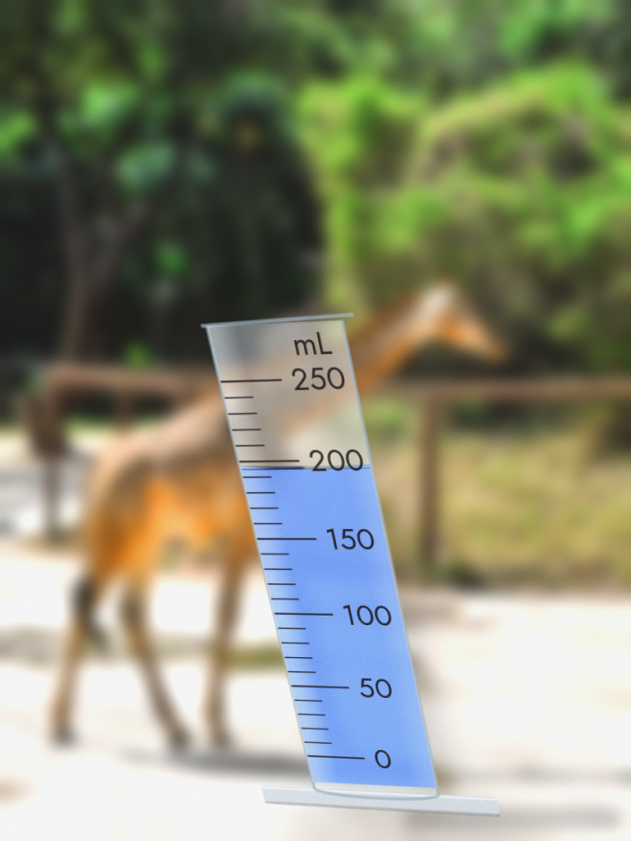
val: 195 mL
